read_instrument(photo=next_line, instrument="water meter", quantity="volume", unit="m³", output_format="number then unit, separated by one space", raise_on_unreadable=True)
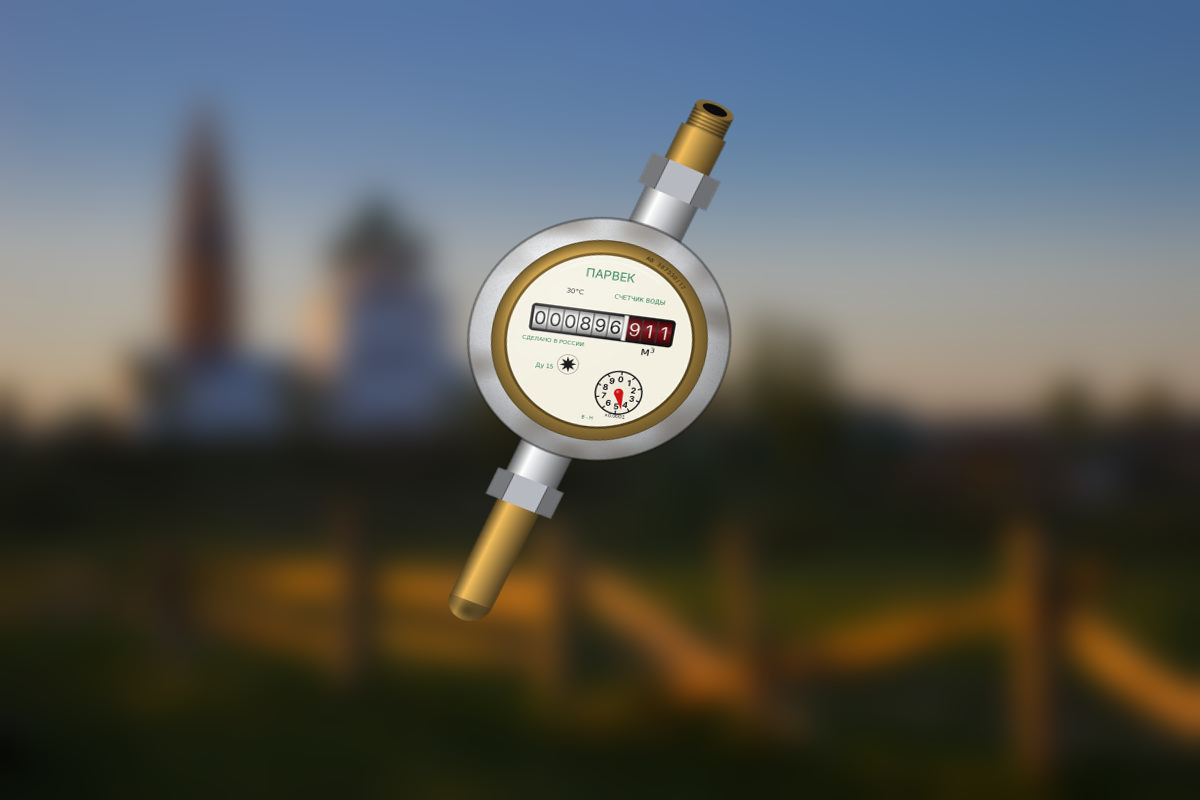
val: 896.9114 m³
